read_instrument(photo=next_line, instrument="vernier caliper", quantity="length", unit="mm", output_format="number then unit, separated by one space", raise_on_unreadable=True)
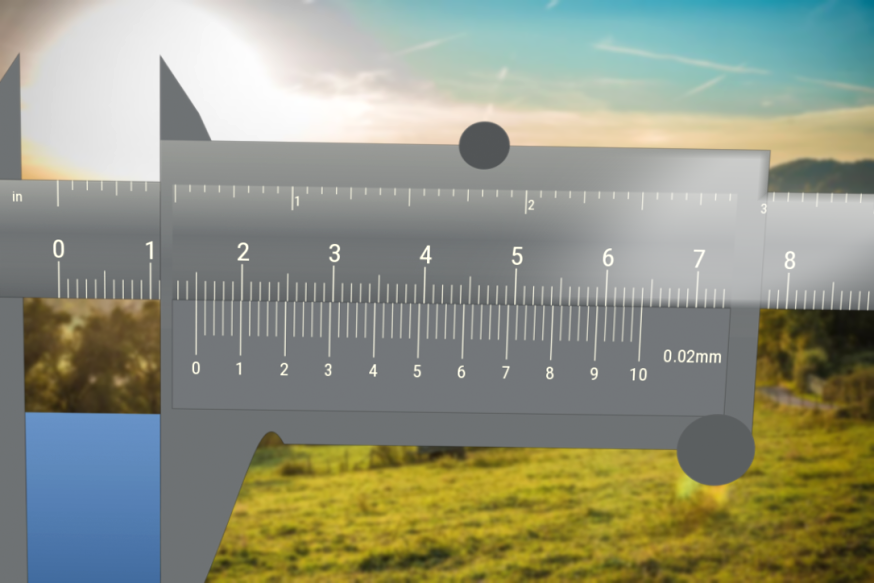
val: 15.0 mm
